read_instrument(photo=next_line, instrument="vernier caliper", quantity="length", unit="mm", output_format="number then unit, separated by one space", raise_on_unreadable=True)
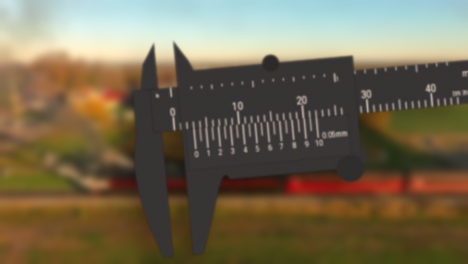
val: 3.0 mm
